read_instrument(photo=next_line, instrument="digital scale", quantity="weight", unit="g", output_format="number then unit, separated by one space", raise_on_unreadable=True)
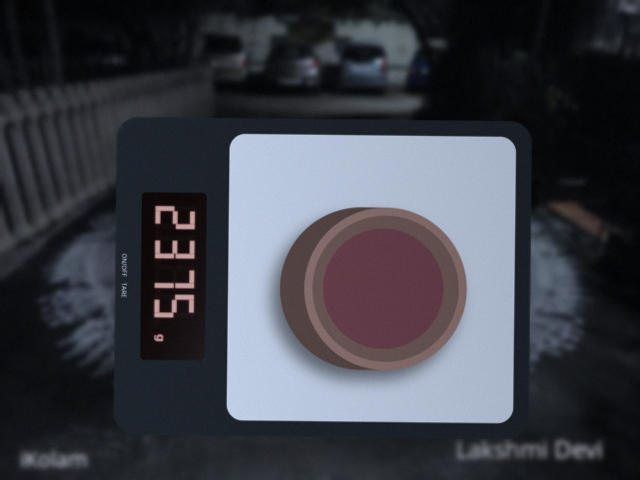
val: 2375 g
